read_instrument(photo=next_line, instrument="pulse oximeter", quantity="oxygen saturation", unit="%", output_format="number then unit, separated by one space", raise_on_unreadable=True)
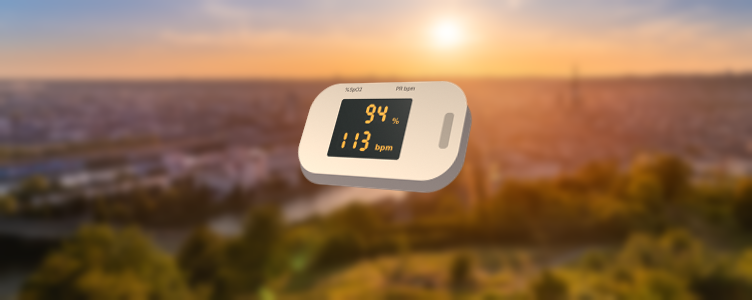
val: 94 %
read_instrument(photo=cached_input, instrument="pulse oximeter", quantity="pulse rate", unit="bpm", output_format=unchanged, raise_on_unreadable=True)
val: 113 bpm
